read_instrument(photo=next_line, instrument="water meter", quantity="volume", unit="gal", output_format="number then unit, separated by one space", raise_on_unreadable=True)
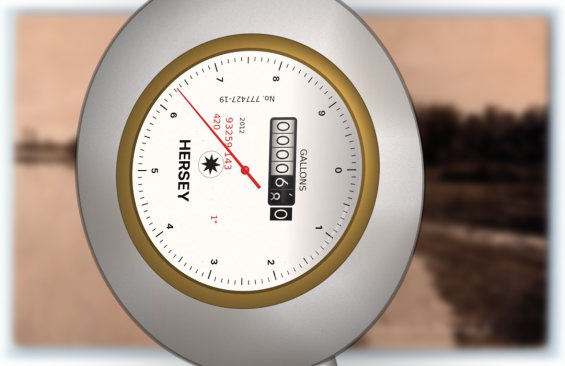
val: 676.3 gal
